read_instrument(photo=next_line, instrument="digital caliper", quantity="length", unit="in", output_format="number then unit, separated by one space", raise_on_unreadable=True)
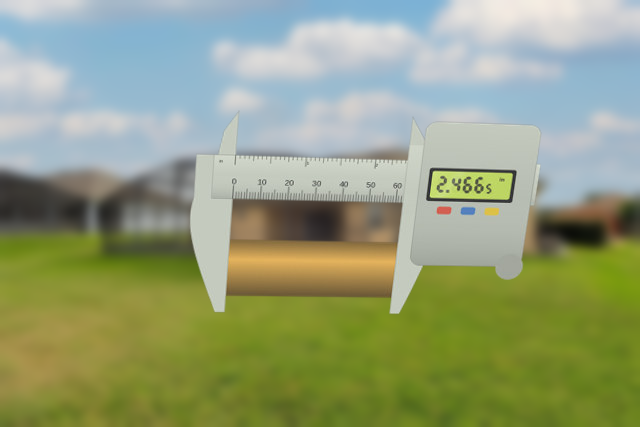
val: 2.4665 in
